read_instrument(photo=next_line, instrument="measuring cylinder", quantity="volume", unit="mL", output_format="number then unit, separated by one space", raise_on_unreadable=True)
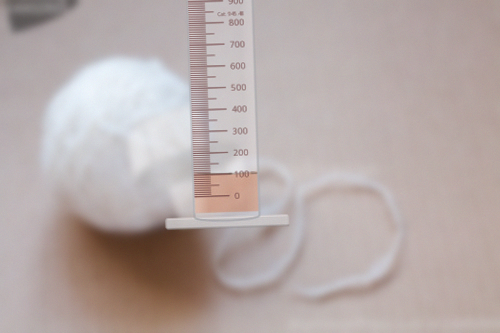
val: 100 mL
